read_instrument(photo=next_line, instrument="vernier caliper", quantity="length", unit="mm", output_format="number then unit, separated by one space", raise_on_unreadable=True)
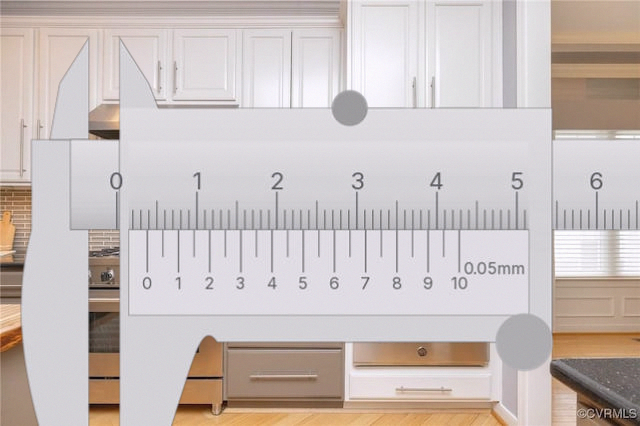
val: 3.8 mm
